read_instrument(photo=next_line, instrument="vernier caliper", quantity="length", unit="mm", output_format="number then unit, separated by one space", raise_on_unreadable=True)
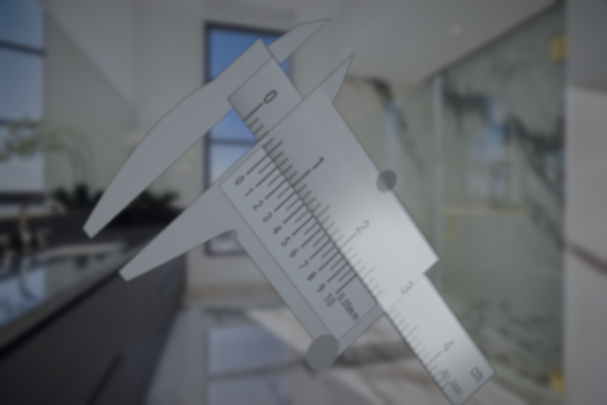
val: 5.0 mm
